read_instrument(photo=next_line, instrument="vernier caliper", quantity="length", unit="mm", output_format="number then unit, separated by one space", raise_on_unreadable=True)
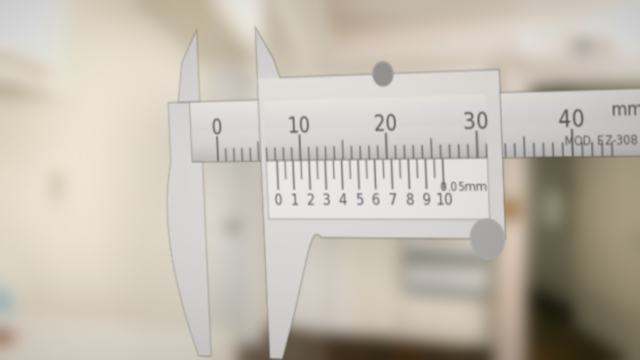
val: 7.2 mm
